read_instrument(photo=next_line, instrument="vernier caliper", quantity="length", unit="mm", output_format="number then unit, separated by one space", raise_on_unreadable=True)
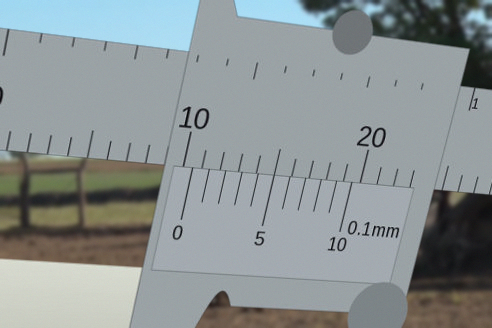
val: 10.5 mm
